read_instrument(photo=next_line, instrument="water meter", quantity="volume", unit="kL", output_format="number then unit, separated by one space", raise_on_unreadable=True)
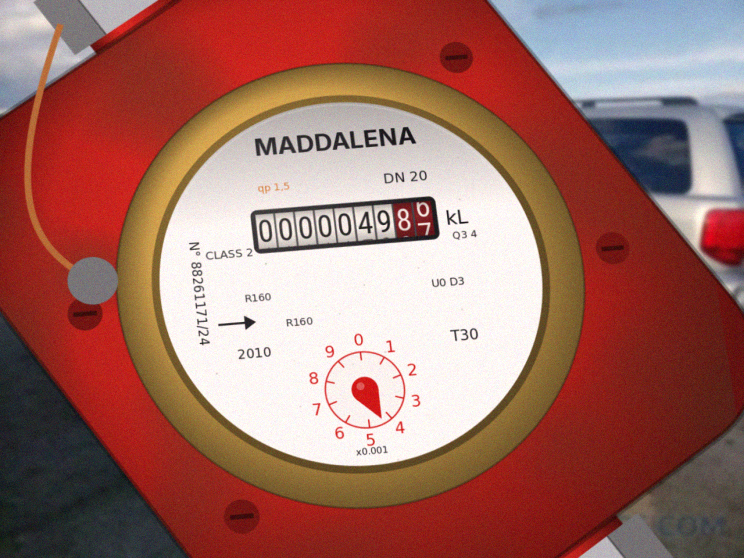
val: 49.864 kL
